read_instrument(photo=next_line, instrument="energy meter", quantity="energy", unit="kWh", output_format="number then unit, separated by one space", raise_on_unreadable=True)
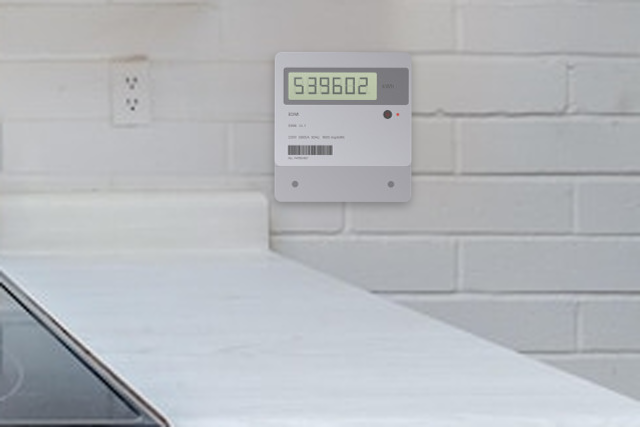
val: 539602 kWh
